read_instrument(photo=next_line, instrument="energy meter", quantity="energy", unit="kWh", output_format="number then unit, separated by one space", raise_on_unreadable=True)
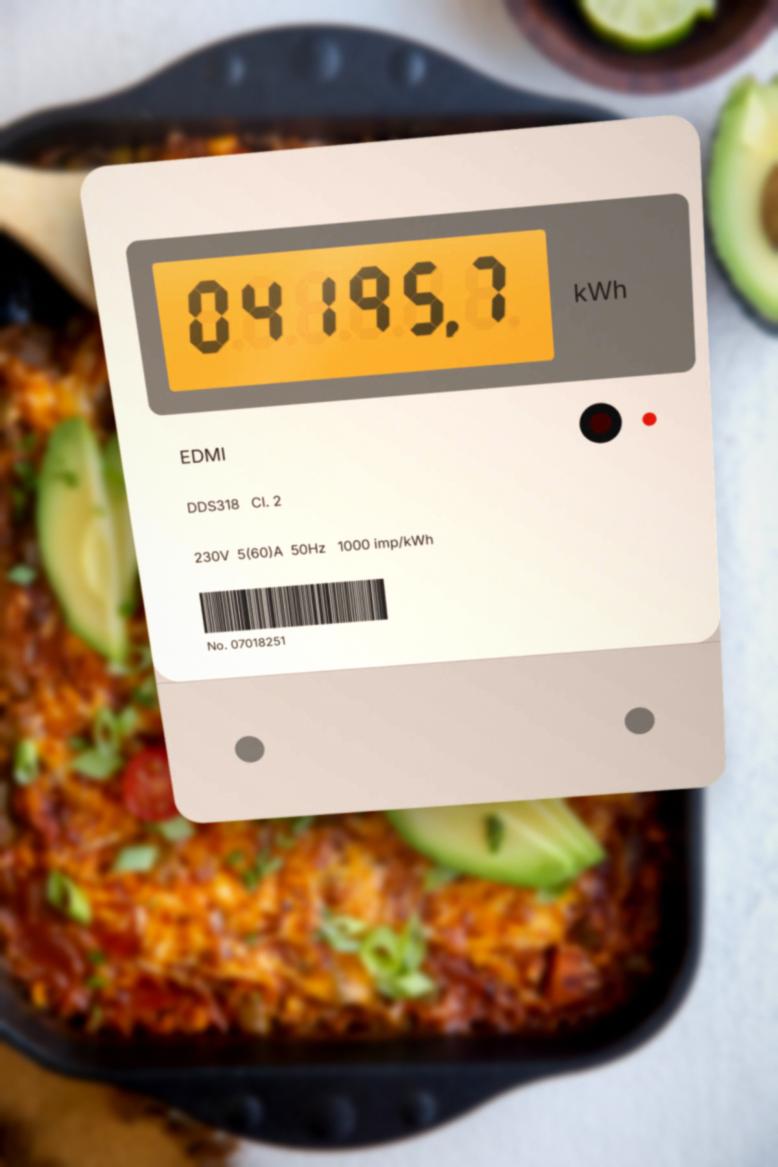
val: 4195.7 kWh
